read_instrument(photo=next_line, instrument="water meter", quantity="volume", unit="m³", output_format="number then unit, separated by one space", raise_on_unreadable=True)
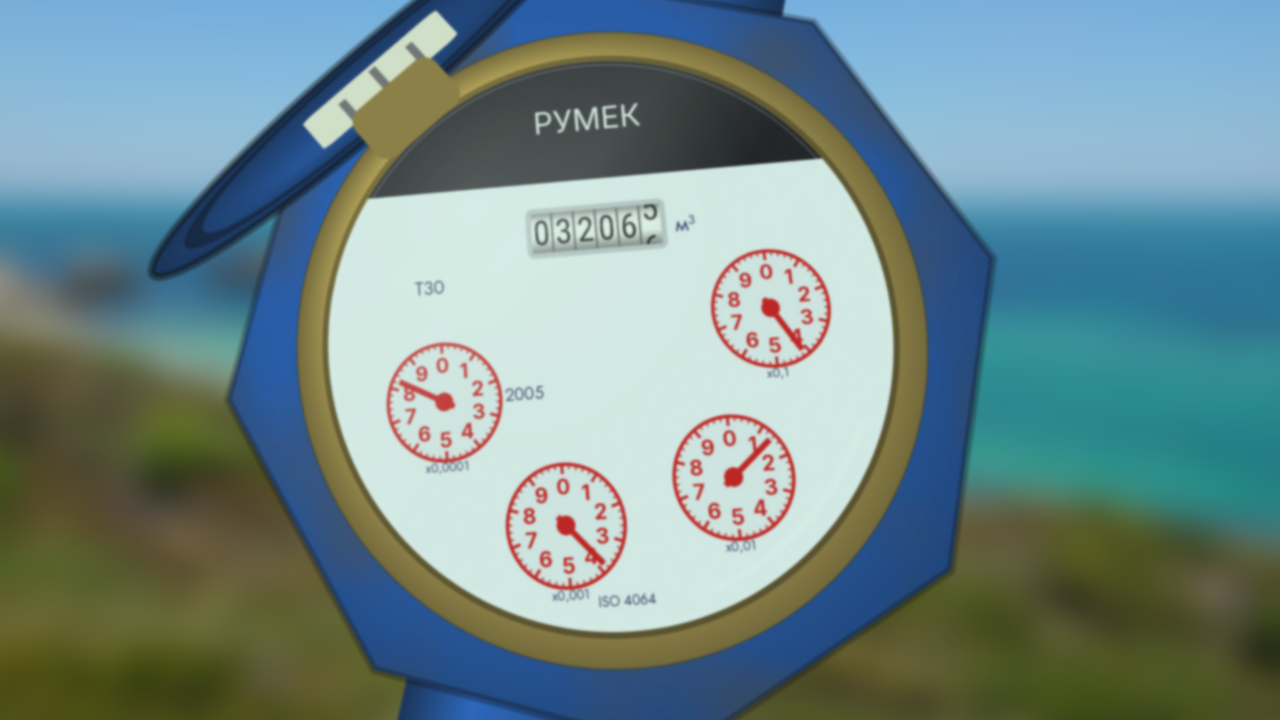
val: 32065.4138 m³
